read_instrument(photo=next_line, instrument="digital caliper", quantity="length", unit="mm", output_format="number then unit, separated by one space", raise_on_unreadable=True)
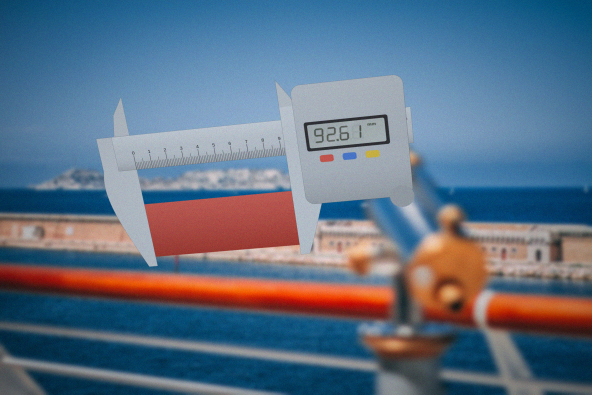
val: 92.61 mm
